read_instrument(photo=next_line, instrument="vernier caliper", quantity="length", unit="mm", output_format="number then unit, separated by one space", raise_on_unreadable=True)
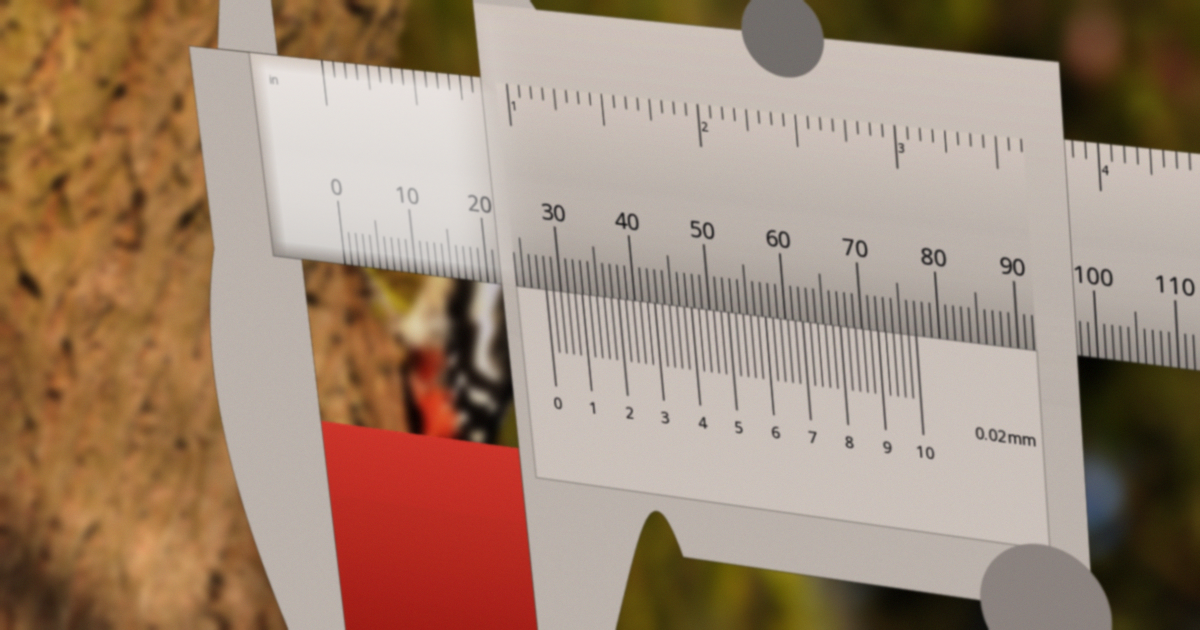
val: 28.0 mm
